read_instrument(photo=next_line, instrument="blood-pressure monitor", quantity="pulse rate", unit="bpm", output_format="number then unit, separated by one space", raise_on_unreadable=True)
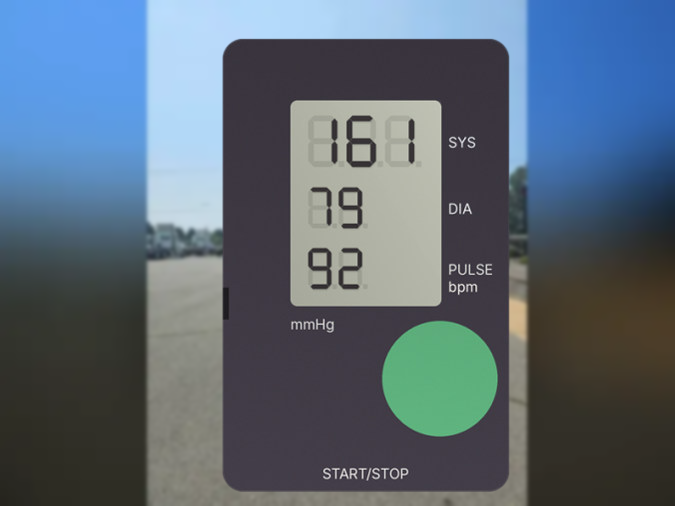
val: 92 bpm
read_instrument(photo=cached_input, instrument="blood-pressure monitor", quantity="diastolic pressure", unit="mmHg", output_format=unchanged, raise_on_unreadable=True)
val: 79 mmHg
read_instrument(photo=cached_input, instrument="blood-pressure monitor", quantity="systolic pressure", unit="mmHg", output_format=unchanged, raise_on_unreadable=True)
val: 161 mmHg
